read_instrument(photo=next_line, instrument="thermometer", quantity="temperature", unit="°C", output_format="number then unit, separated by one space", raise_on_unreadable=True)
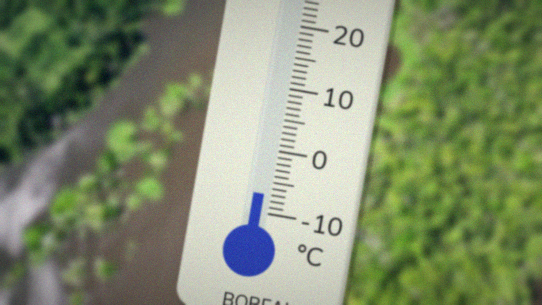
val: -7 °C
